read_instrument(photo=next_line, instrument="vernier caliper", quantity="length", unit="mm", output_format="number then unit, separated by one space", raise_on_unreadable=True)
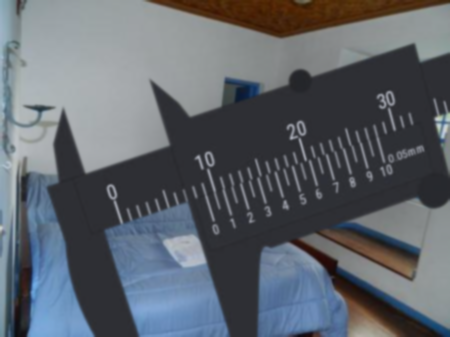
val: 9.0 mm
